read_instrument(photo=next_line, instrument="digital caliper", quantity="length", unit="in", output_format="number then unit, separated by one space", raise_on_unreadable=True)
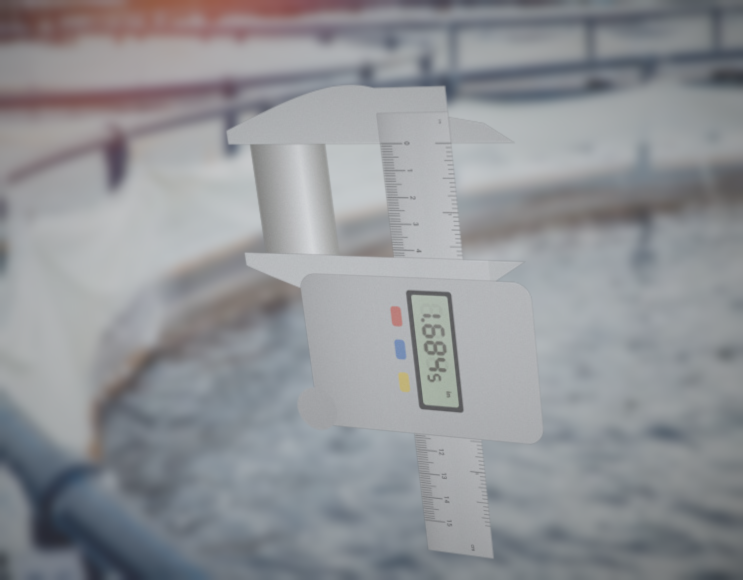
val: 1.6845 in
